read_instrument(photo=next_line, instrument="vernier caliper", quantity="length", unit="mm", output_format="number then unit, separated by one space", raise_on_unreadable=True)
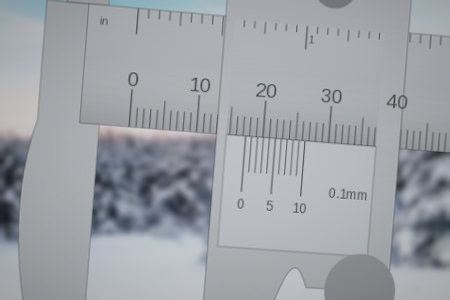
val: 17.4 mm
